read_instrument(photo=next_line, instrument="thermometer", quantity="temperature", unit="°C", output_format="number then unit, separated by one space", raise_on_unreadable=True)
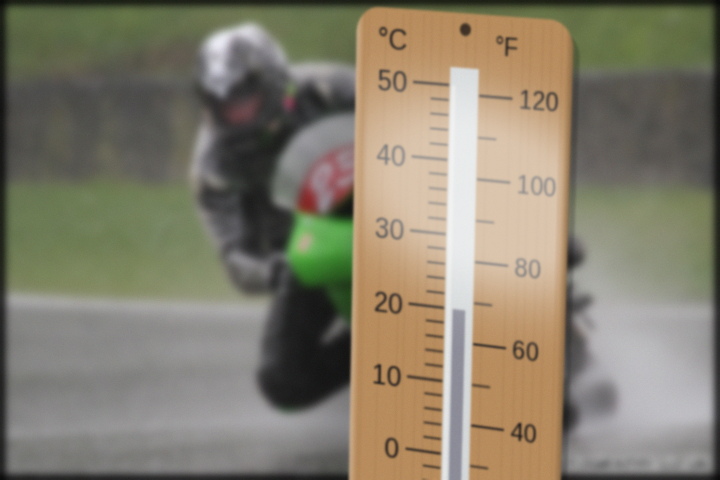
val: 20 °C
